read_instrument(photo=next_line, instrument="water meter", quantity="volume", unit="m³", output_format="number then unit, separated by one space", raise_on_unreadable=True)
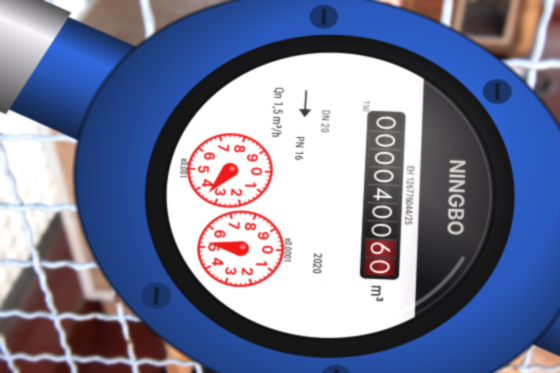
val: 400.6035 m³
